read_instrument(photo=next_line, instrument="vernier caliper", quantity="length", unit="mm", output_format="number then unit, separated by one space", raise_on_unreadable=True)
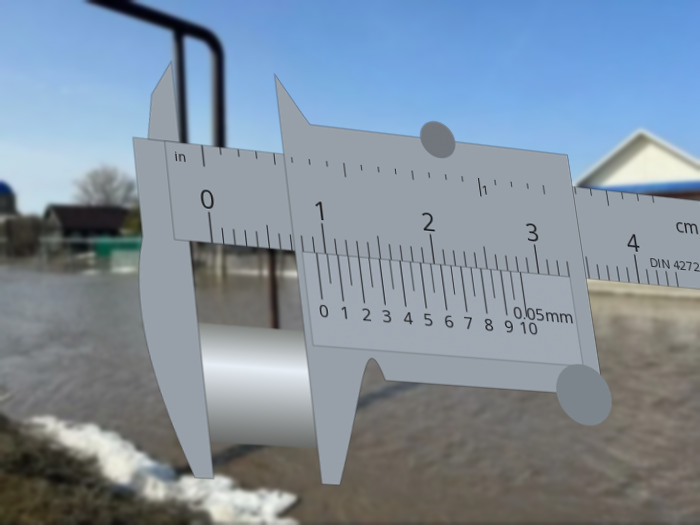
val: 9.2 mm
